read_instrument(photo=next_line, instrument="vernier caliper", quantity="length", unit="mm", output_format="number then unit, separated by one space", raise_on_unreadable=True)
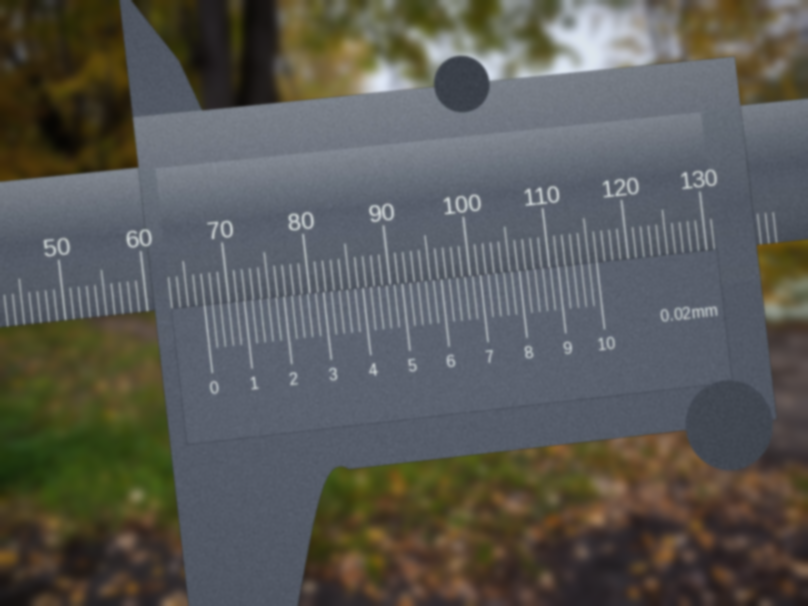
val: 67.0 mm
